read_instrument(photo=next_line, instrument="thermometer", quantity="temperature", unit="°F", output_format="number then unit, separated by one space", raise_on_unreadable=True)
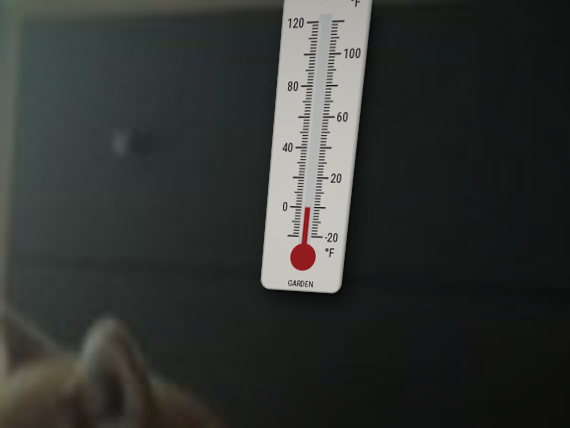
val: 0 °F
